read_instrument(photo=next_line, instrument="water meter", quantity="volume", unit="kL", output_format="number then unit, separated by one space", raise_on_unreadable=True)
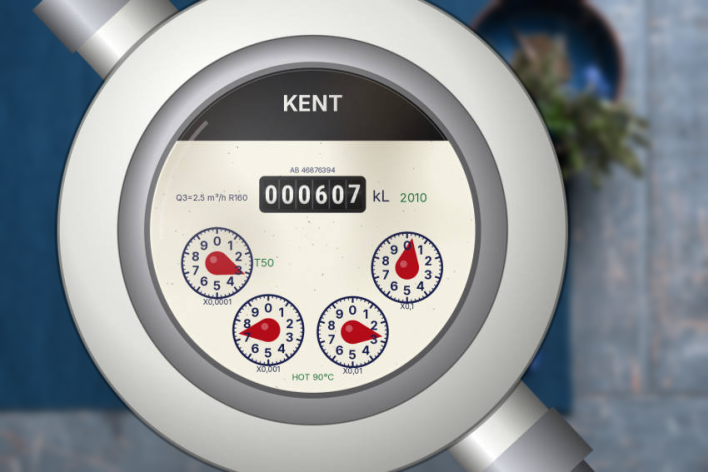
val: 607.0273 kL
